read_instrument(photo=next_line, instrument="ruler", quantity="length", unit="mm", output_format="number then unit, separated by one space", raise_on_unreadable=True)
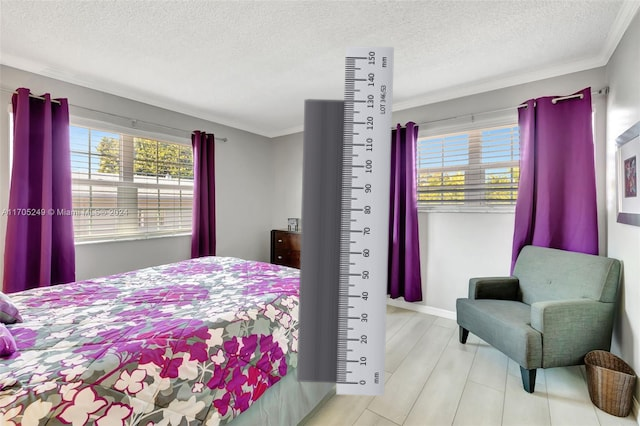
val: 130 mm
